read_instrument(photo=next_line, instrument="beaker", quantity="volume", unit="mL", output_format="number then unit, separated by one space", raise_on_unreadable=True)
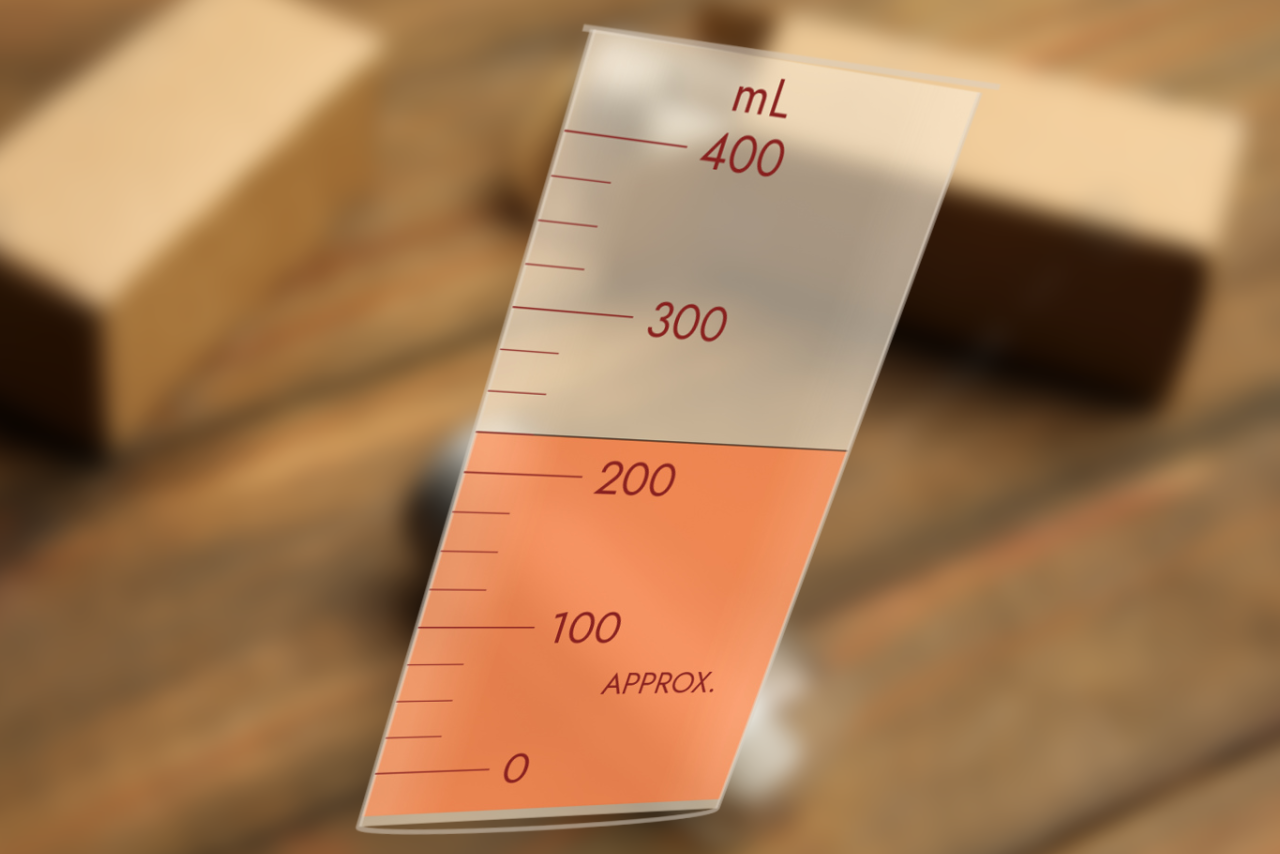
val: 225 mL
